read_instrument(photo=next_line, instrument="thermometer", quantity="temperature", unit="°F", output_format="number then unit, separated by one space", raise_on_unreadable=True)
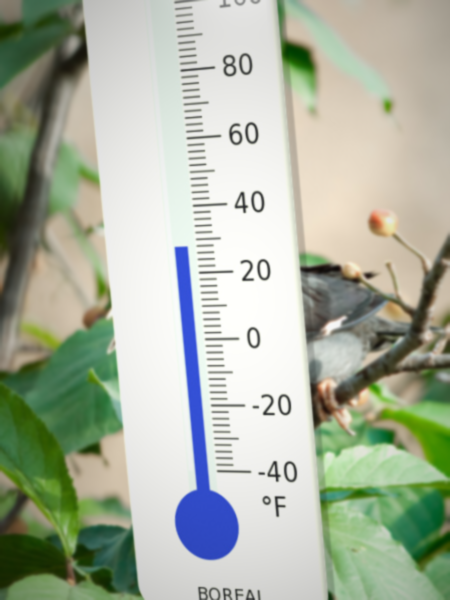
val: 28 °F
